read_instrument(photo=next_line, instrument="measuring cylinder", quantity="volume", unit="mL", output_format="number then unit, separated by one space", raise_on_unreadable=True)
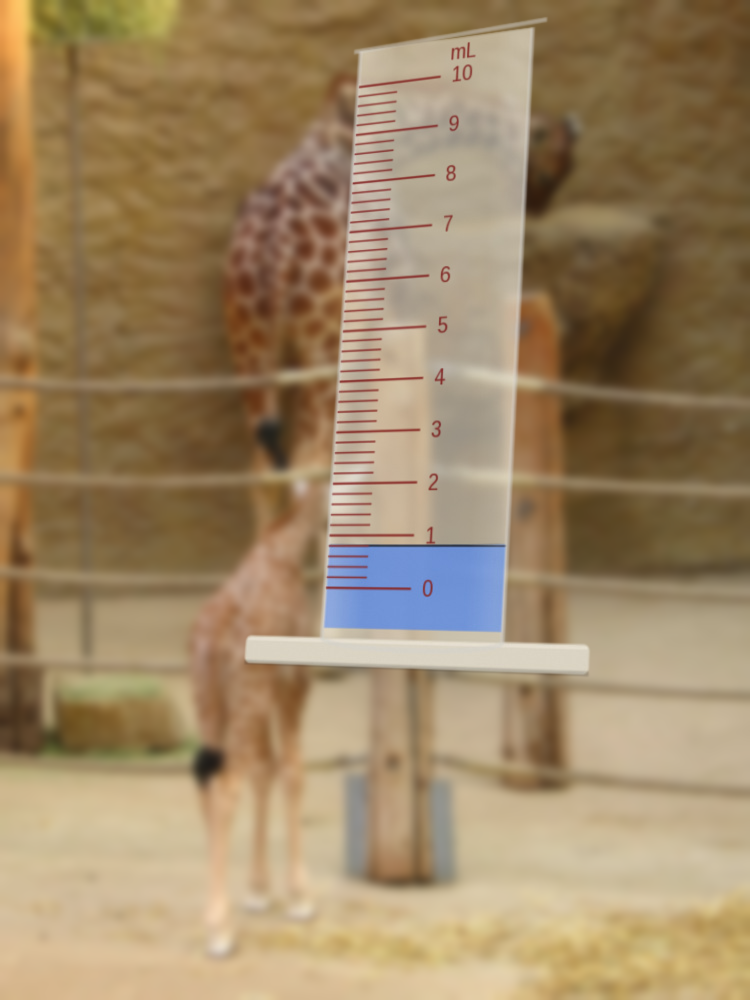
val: 0.8 mL
